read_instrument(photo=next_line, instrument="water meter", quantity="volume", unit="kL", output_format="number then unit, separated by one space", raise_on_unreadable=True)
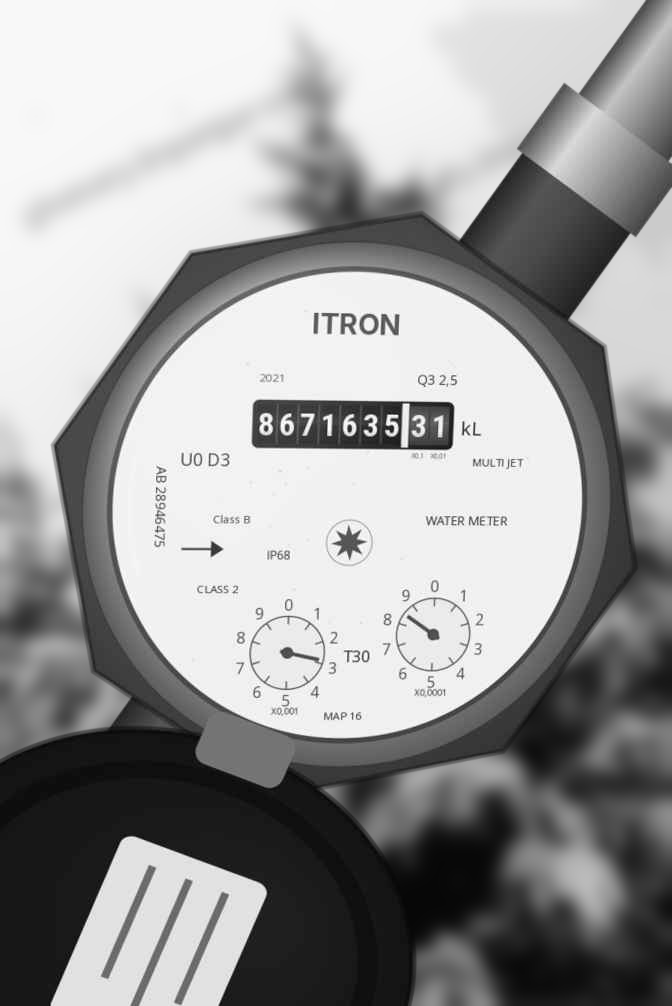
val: 8671635.3128 kL
